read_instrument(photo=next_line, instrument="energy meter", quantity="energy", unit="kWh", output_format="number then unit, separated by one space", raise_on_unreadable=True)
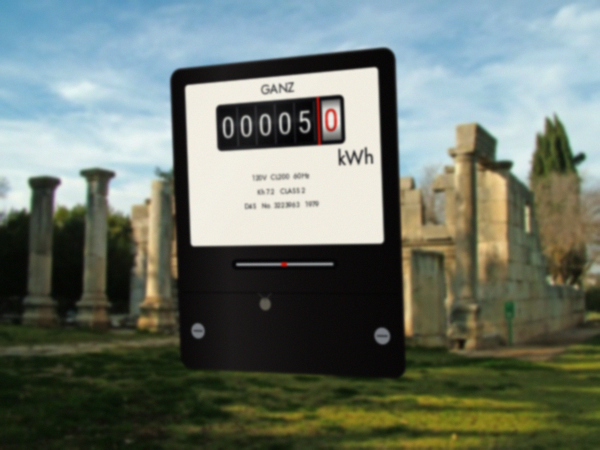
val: 5.0 kWh
